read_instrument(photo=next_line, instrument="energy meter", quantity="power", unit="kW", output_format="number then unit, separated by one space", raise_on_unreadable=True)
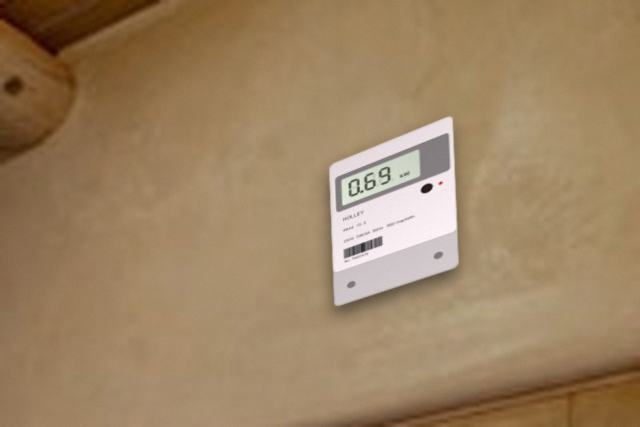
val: 0.69 kW
